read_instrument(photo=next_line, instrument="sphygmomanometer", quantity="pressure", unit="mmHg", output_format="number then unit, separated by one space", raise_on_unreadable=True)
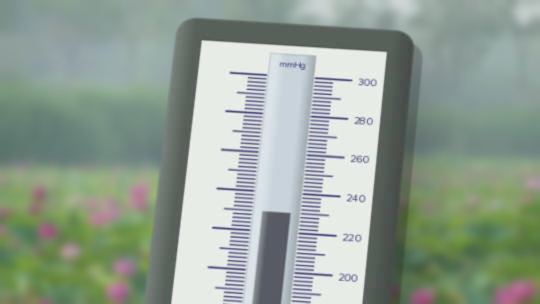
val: 230 mmHg
